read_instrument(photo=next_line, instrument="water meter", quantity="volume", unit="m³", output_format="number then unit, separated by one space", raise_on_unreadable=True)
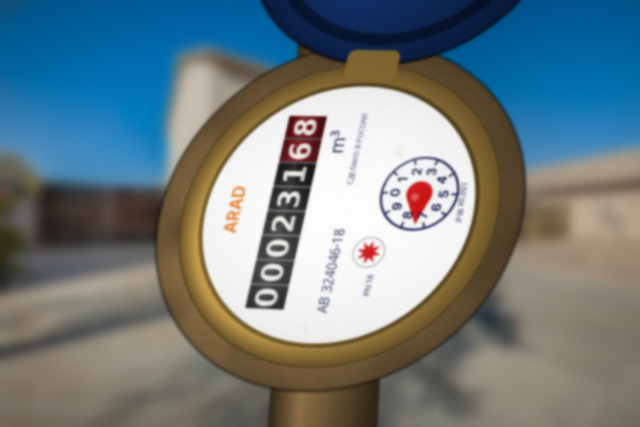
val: 231.687 m³
